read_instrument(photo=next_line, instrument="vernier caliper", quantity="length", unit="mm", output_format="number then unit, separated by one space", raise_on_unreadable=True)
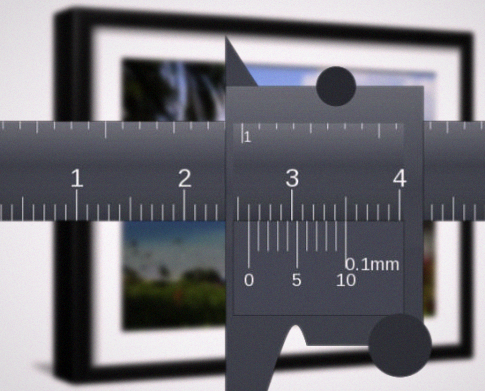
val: 26.0 mm
